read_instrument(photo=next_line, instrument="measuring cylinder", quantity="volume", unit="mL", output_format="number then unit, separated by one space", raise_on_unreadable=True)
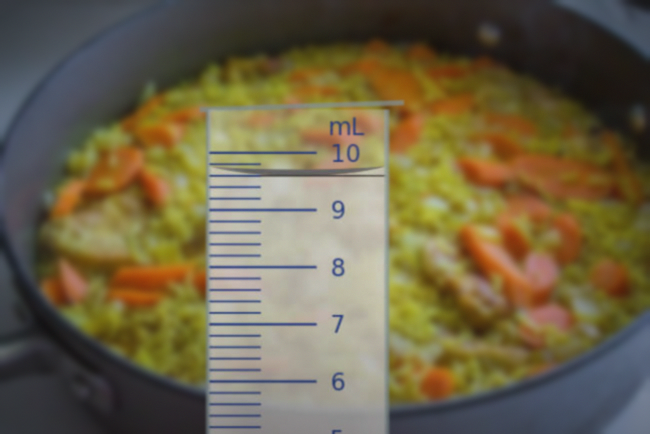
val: 9.6 mL
